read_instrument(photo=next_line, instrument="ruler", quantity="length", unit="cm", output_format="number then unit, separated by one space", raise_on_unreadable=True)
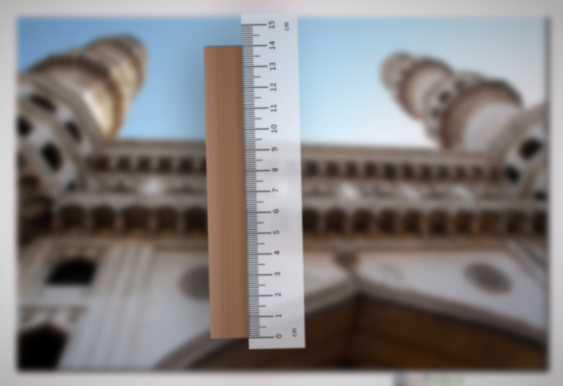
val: 14 cm
